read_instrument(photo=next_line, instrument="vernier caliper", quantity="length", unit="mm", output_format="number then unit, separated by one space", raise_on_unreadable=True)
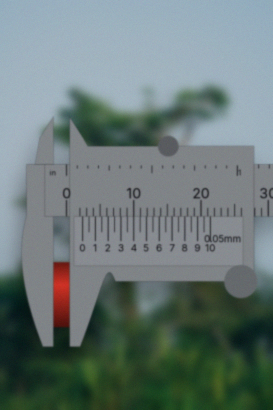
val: 2.4 mm
